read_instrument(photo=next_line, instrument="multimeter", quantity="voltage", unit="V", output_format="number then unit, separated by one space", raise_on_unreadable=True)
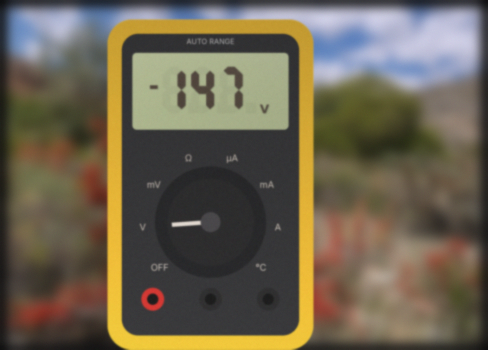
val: -147 V
